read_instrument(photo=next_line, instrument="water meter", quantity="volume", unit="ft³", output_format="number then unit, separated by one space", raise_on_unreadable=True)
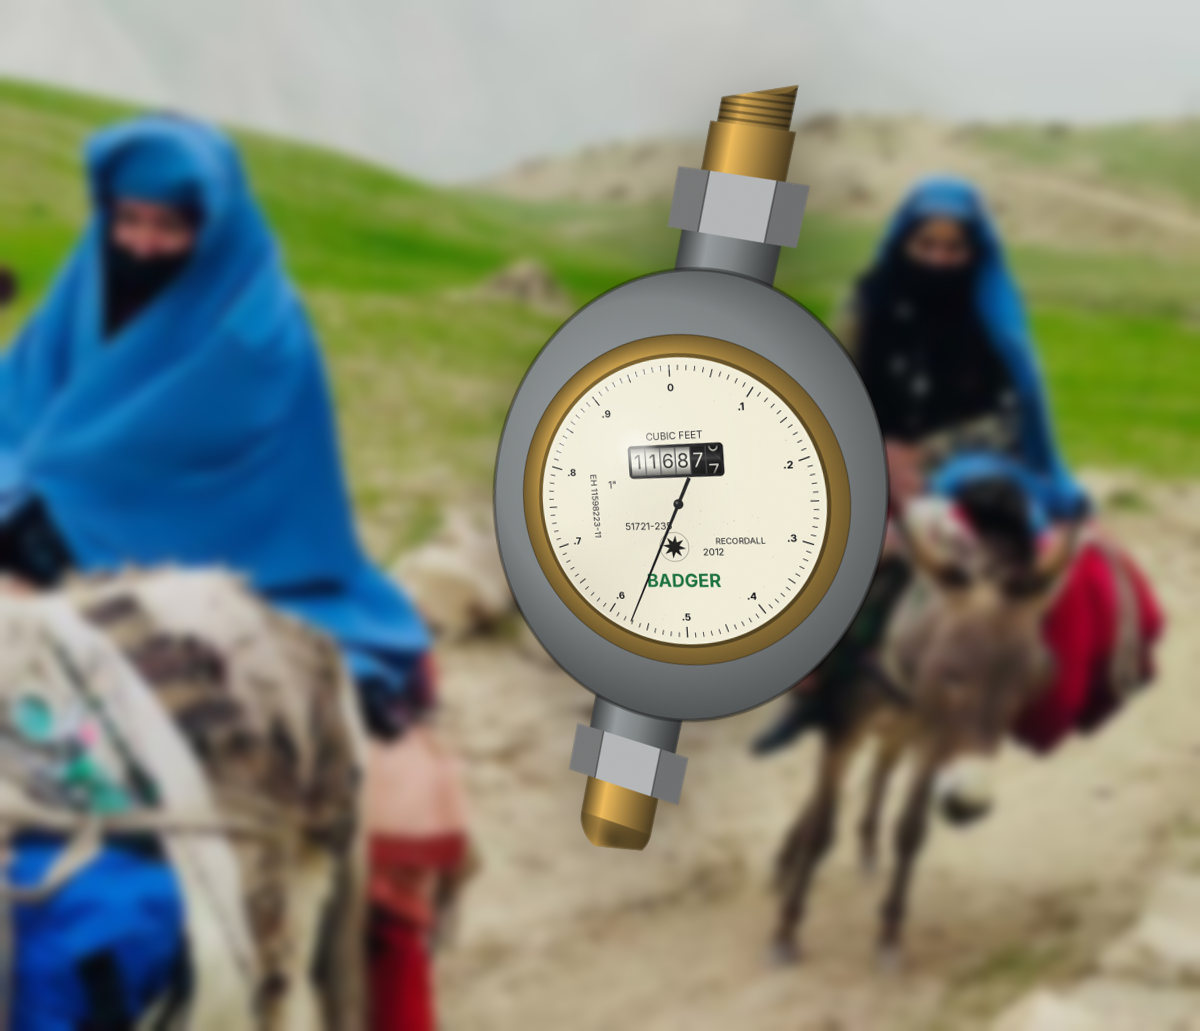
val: 116876.57 ft³
